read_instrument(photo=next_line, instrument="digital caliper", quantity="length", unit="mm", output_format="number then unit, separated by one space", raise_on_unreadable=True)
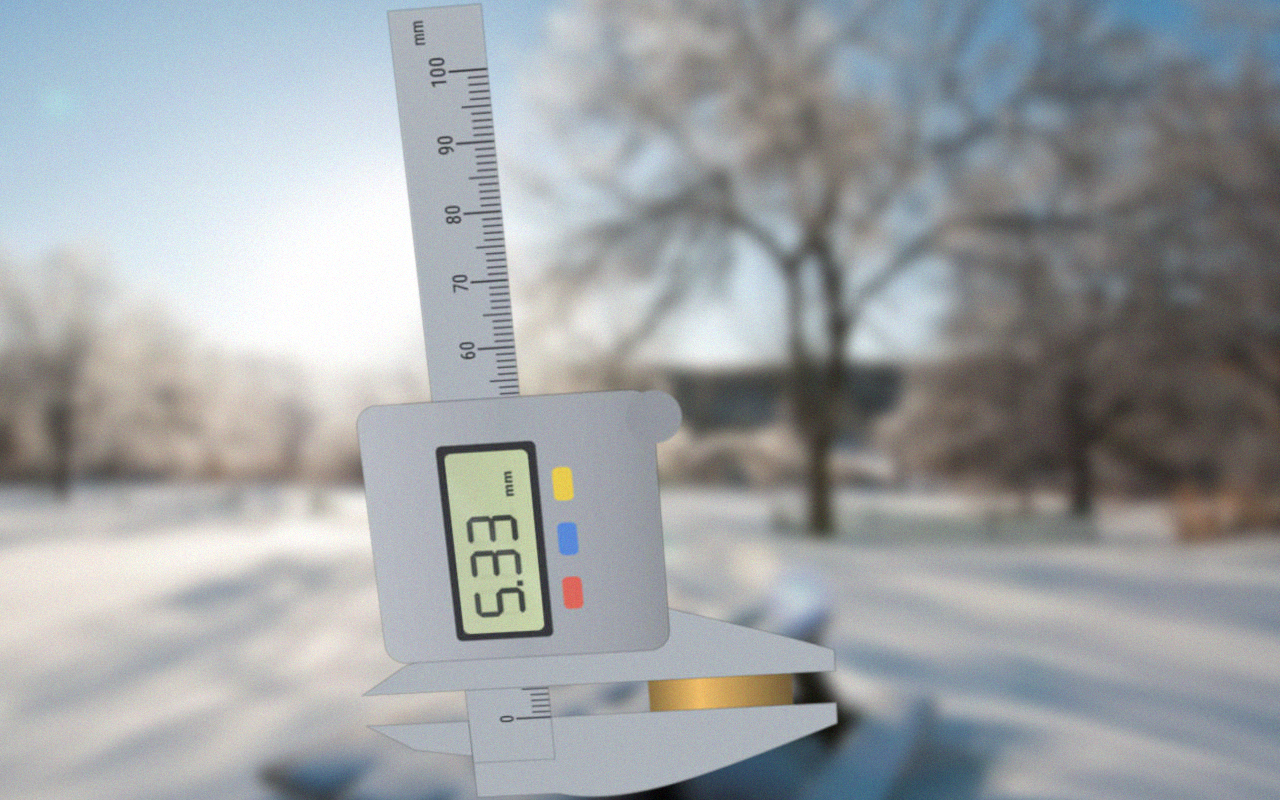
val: 5.33 mm
